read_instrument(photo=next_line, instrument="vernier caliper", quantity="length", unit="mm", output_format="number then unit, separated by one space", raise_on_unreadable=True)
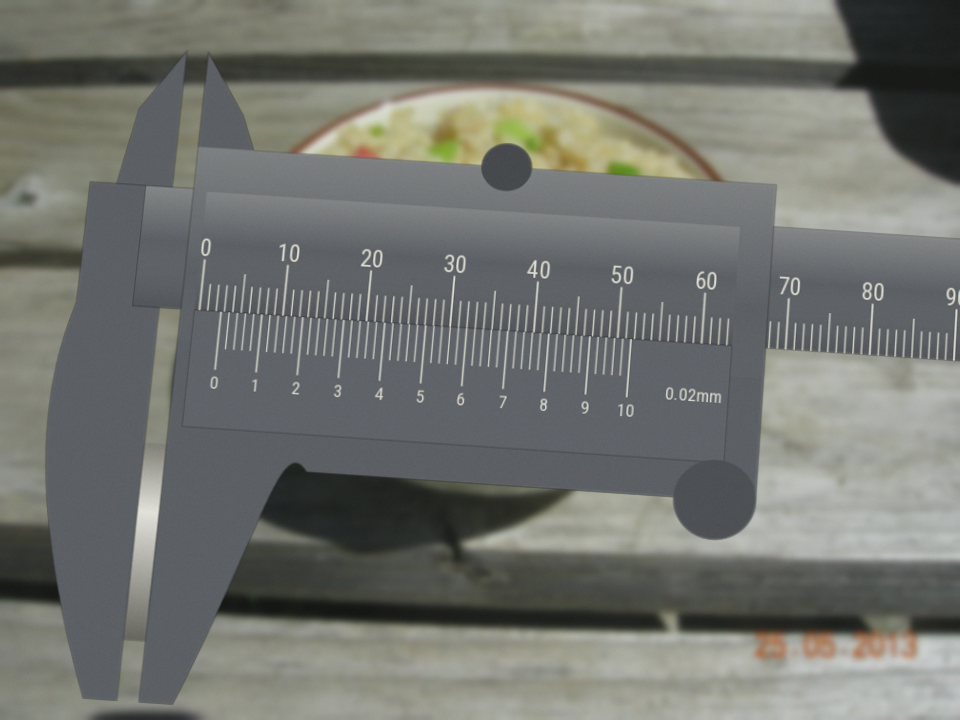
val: 2.6 mm
